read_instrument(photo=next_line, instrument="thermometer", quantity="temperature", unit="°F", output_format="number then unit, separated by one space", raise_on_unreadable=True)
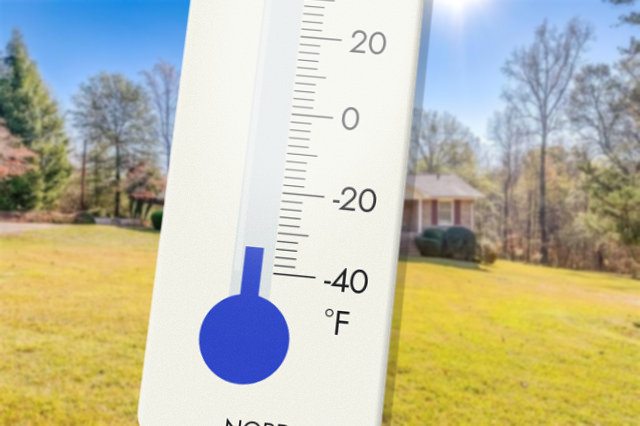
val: -34 °F
